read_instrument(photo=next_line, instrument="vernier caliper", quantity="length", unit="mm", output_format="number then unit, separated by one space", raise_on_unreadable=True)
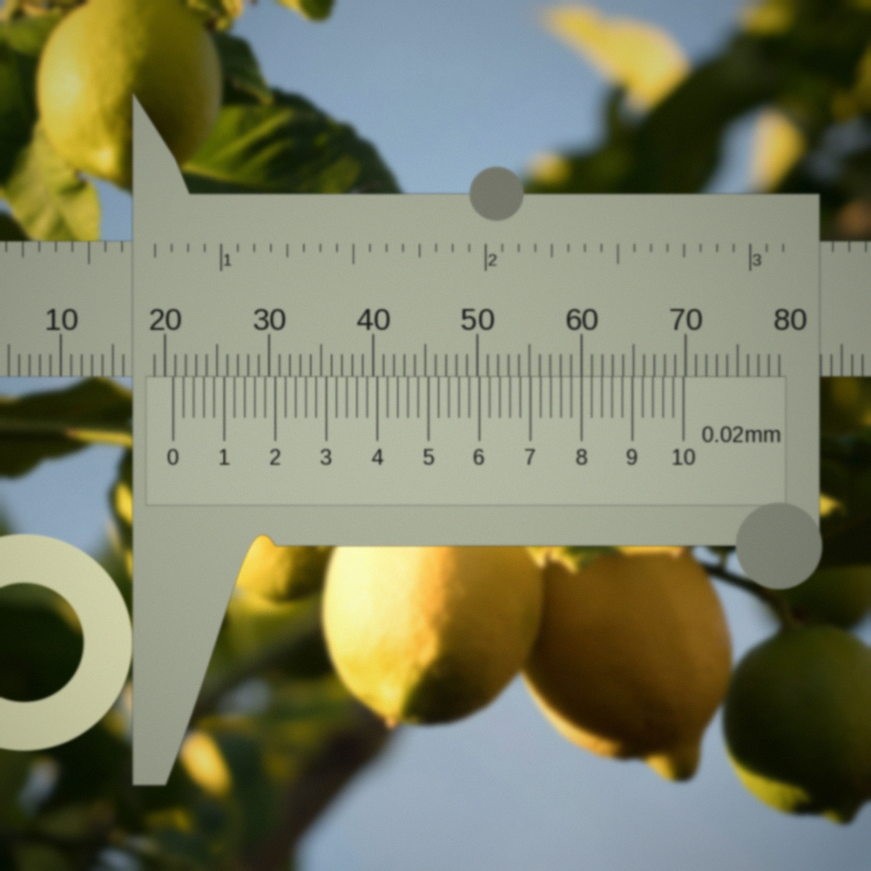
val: 20.8 mm
